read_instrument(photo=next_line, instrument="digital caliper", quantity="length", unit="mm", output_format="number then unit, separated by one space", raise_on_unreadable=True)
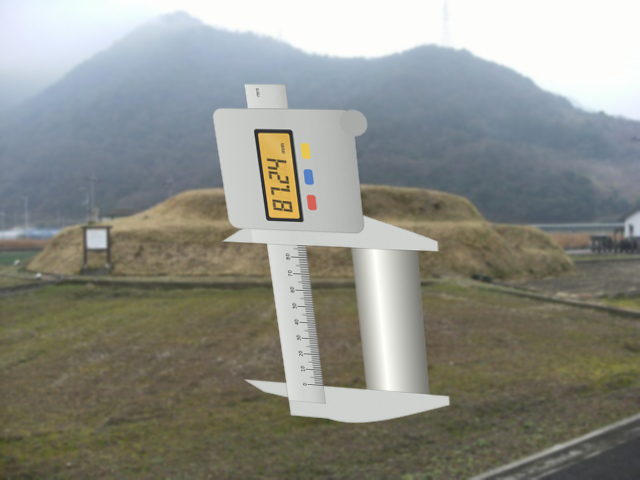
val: 87.24 mm
